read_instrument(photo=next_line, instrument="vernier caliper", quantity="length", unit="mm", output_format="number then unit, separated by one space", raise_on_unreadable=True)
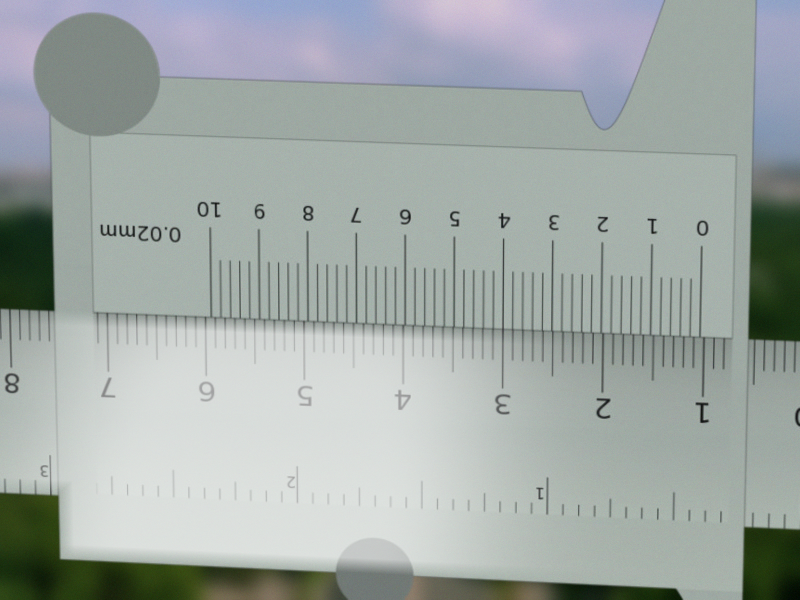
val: 10.4 mm
